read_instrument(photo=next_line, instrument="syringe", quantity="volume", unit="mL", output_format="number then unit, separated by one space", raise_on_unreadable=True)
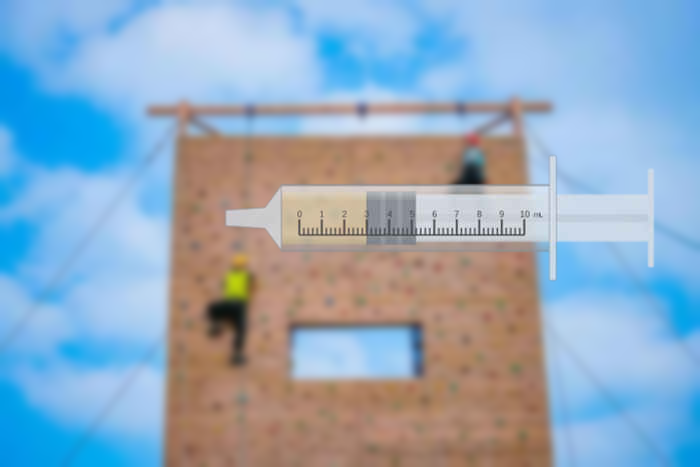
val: 3 mL
